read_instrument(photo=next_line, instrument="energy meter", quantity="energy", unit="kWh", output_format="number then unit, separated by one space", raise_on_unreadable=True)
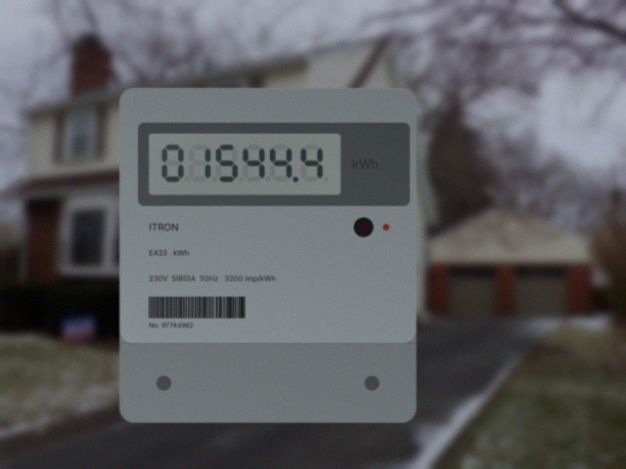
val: 1544.4 kWh
